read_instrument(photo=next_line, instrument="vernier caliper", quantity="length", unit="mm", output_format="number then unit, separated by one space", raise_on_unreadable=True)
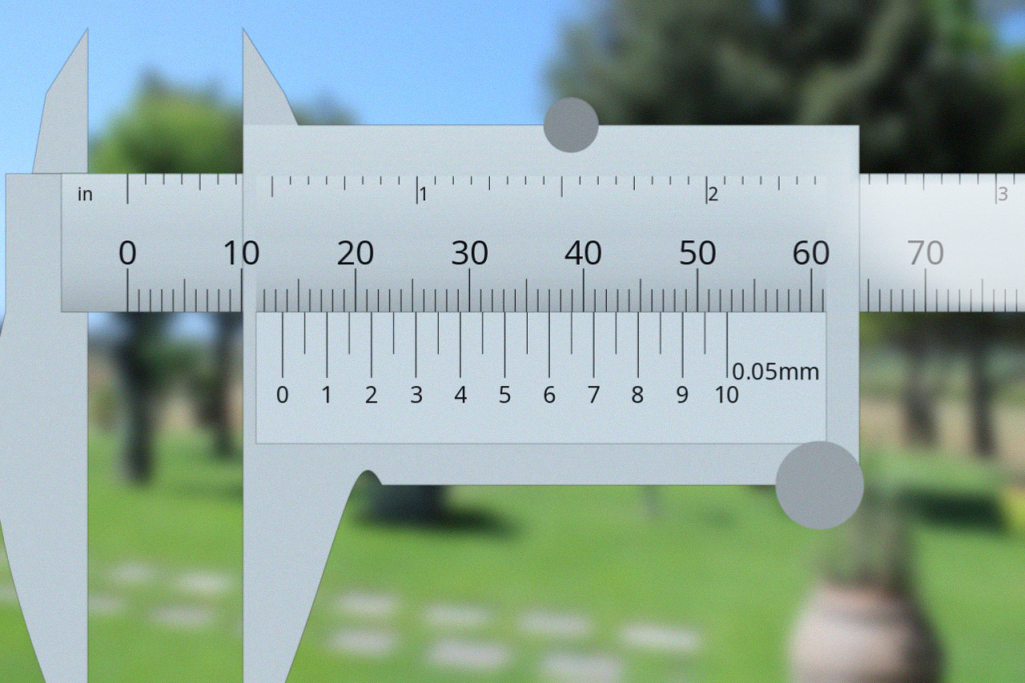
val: 13.6 mm
